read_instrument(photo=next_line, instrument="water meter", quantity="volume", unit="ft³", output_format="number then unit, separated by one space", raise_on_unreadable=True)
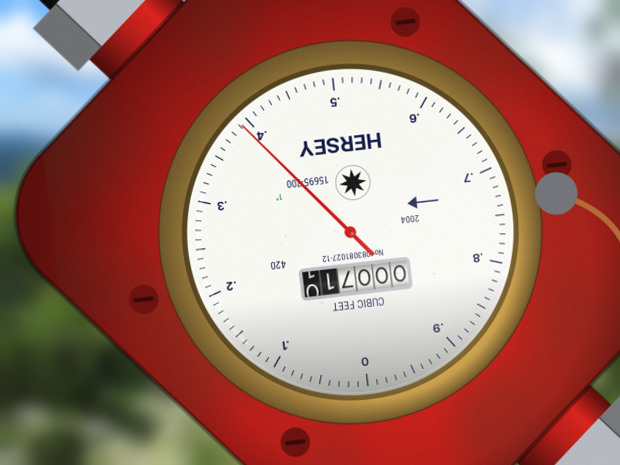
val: 710.39 ft³
